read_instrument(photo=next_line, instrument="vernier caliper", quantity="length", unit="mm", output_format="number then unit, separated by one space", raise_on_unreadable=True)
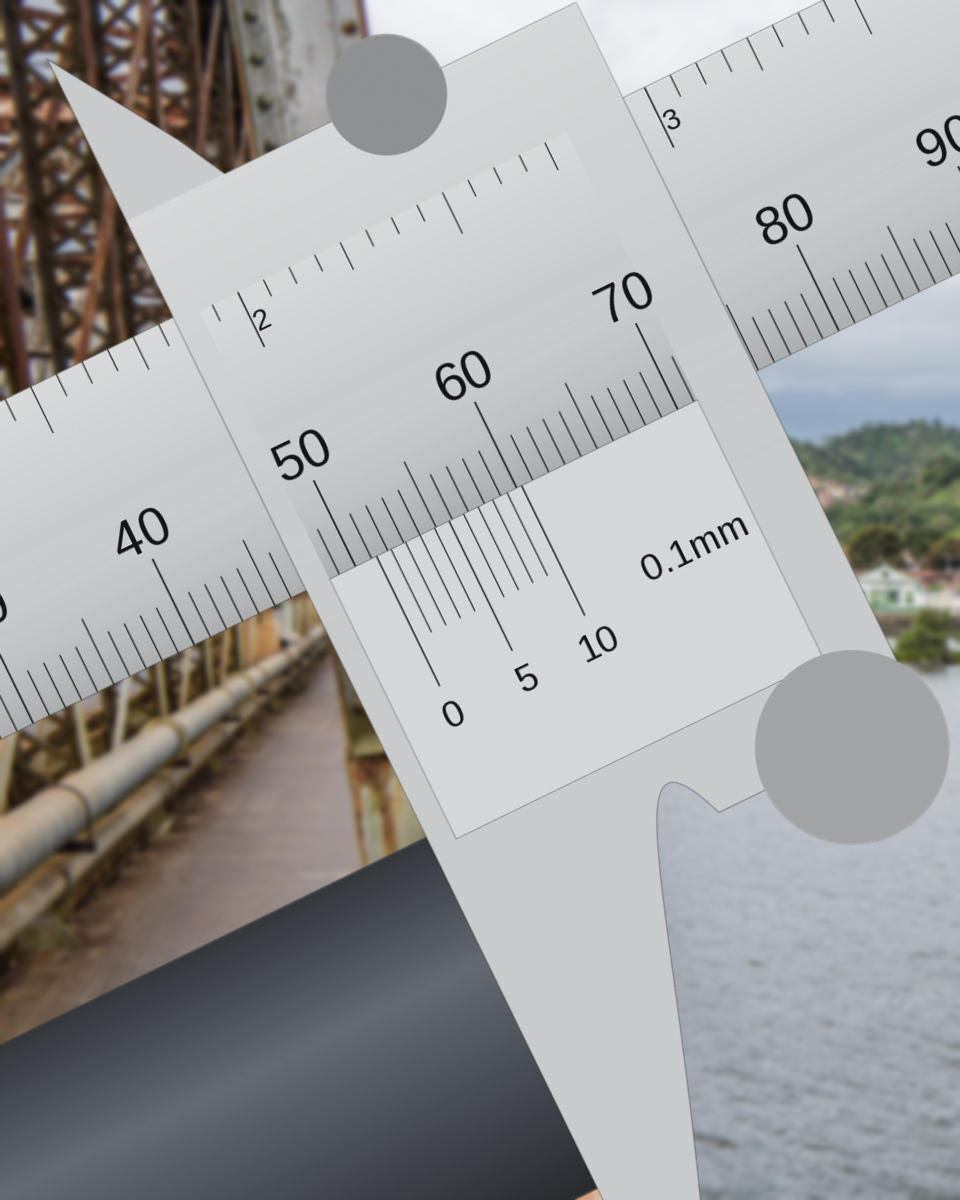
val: 51.3 mm
